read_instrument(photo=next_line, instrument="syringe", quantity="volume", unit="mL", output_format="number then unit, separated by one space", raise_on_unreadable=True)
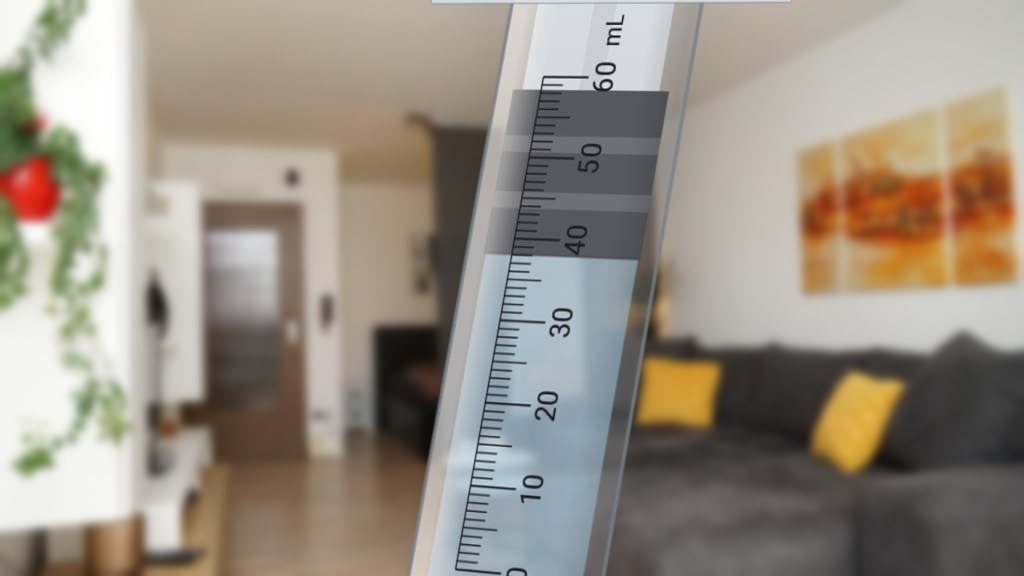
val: 38 mL
